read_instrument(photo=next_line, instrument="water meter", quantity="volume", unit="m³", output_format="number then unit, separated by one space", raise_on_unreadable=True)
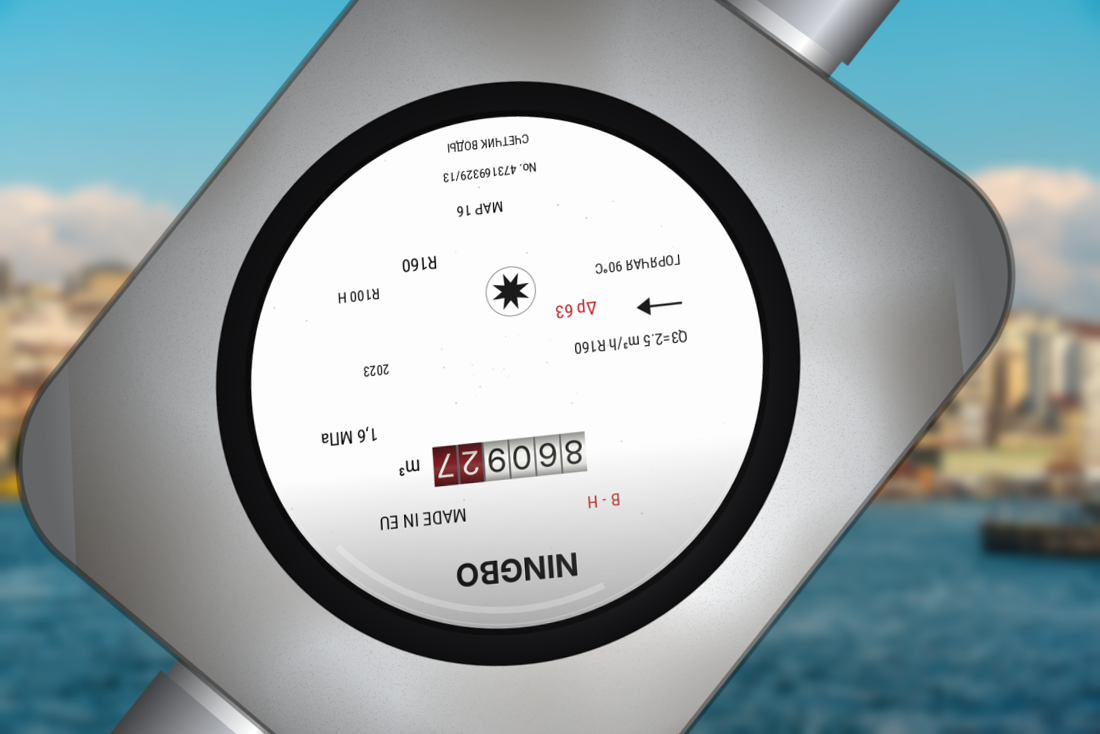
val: 8609.27 m³
